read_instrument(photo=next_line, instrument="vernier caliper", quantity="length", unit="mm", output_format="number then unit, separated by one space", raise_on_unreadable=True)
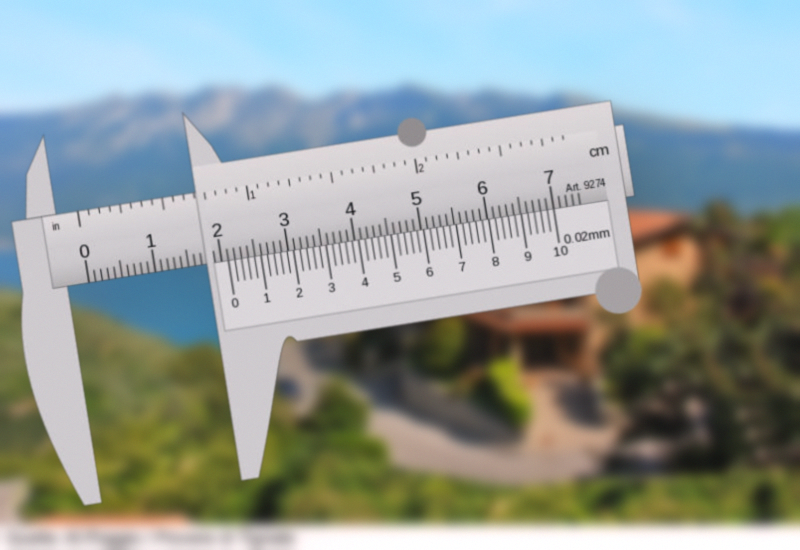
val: 21.0 mm
